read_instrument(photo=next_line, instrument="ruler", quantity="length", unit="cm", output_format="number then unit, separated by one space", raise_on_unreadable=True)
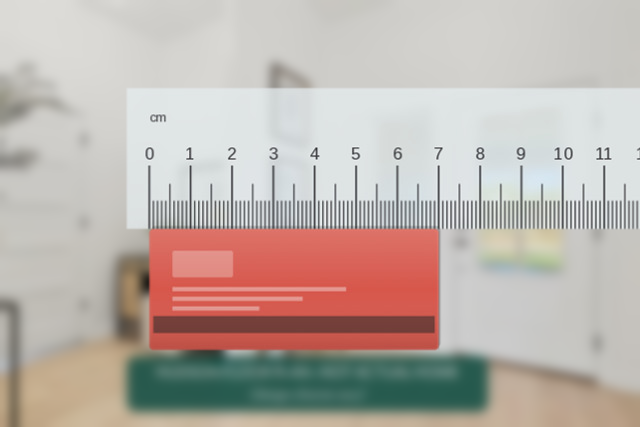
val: 7 cm
